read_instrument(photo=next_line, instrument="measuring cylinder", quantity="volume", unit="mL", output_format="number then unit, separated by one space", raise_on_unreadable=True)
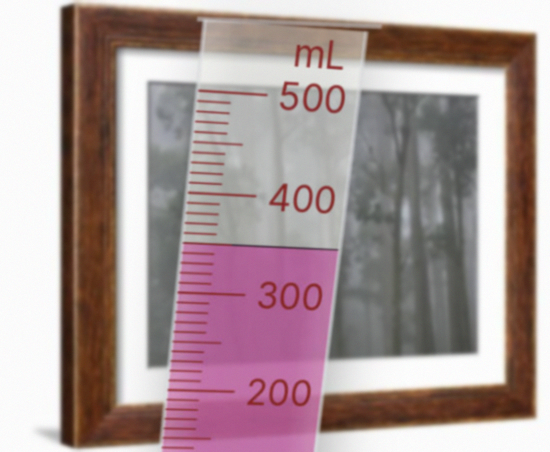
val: 350 mL
